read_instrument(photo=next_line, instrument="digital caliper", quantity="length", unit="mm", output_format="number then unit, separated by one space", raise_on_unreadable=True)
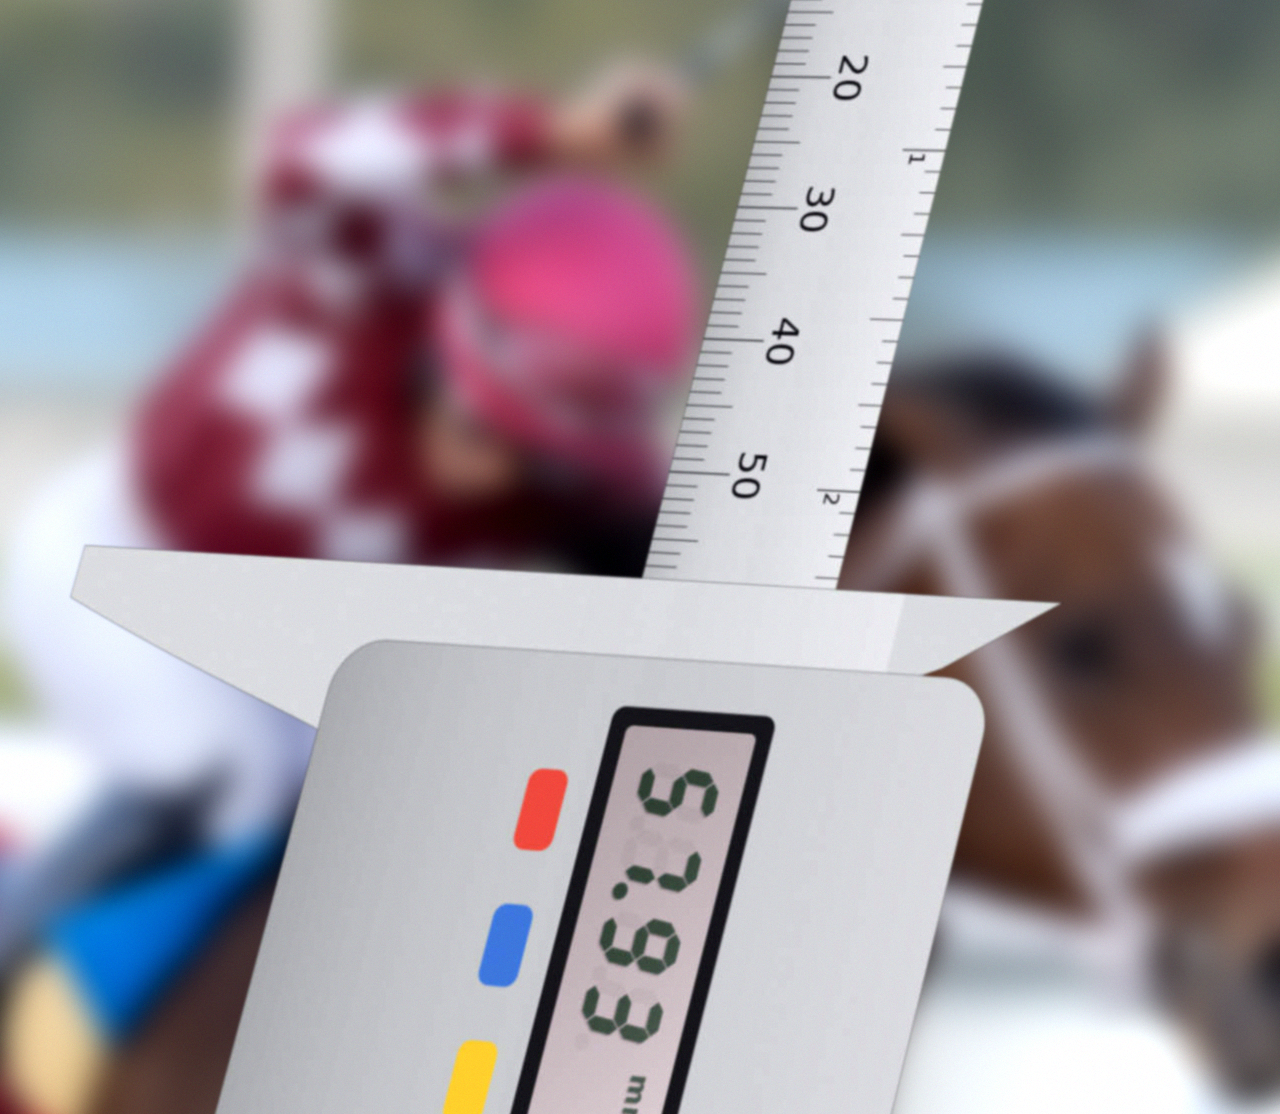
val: 57.93 mm
